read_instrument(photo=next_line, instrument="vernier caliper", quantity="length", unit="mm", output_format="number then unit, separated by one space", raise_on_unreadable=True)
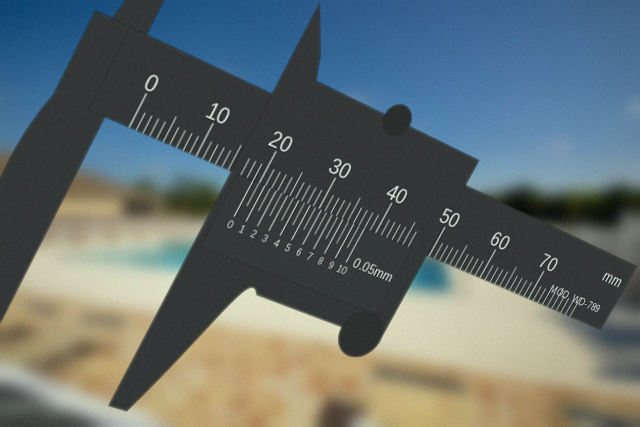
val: 19.0 mm
